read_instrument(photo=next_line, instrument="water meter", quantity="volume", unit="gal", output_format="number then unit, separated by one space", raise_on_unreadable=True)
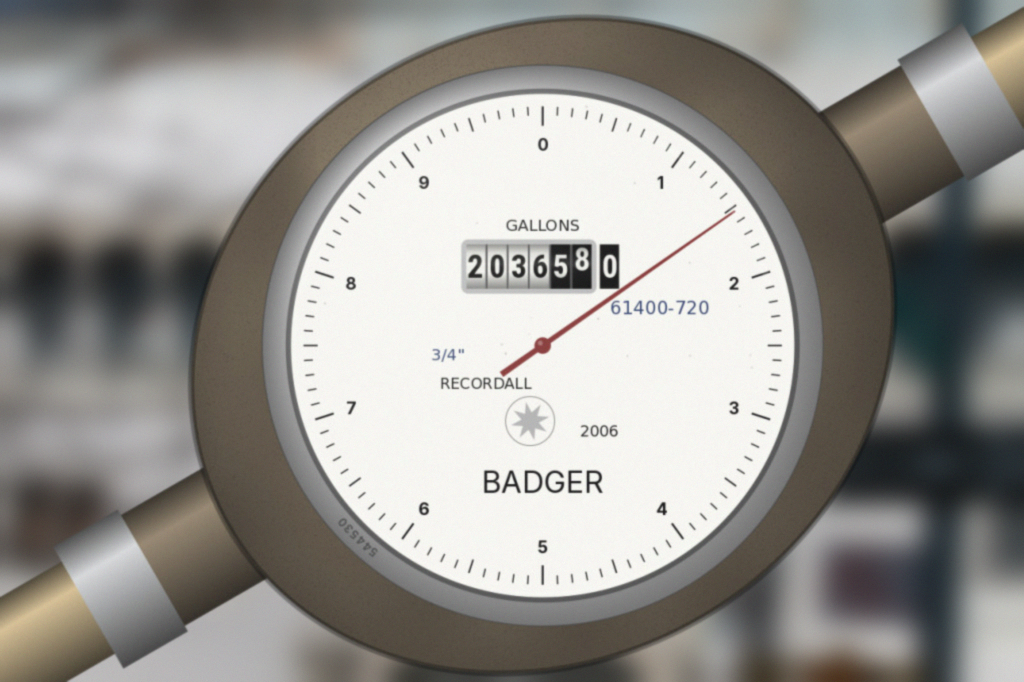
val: 2036581.5 gal
